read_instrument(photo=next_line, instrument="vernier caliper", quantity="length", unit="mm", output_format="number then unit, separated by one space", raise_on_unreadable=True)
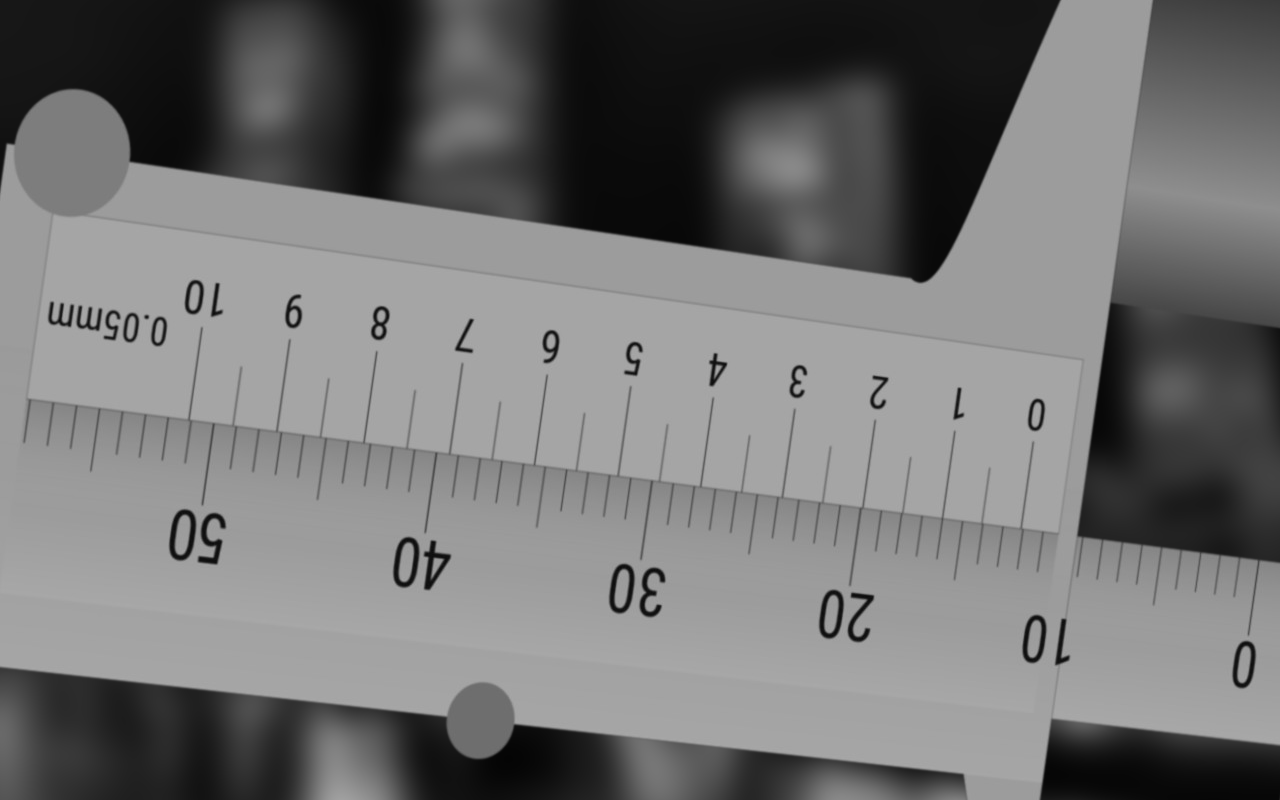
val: 12.1 mm
